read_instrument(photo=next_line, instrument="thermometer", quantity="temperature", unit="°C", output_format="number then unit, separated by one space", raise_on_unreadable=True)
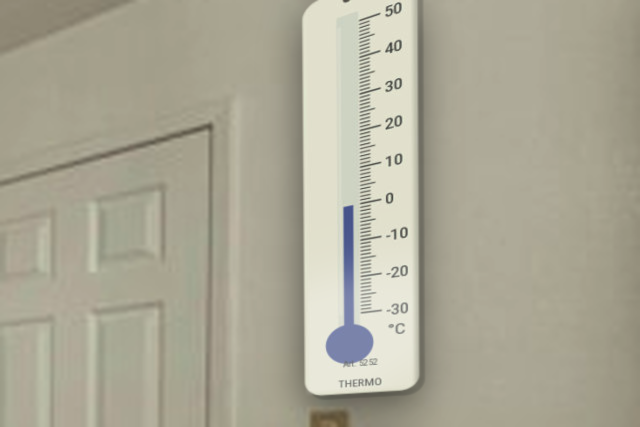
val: 0 °C
